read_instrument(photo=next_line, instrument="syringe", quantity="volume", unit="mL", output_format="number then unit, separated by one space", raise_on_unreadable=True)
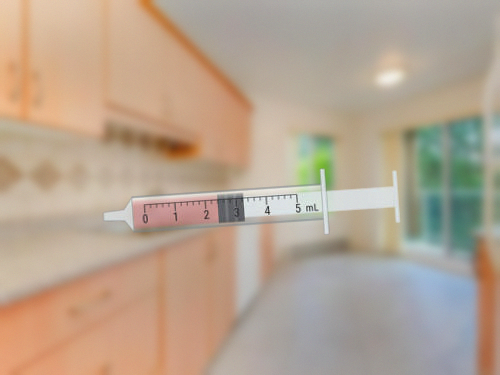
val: 2.4 mL
